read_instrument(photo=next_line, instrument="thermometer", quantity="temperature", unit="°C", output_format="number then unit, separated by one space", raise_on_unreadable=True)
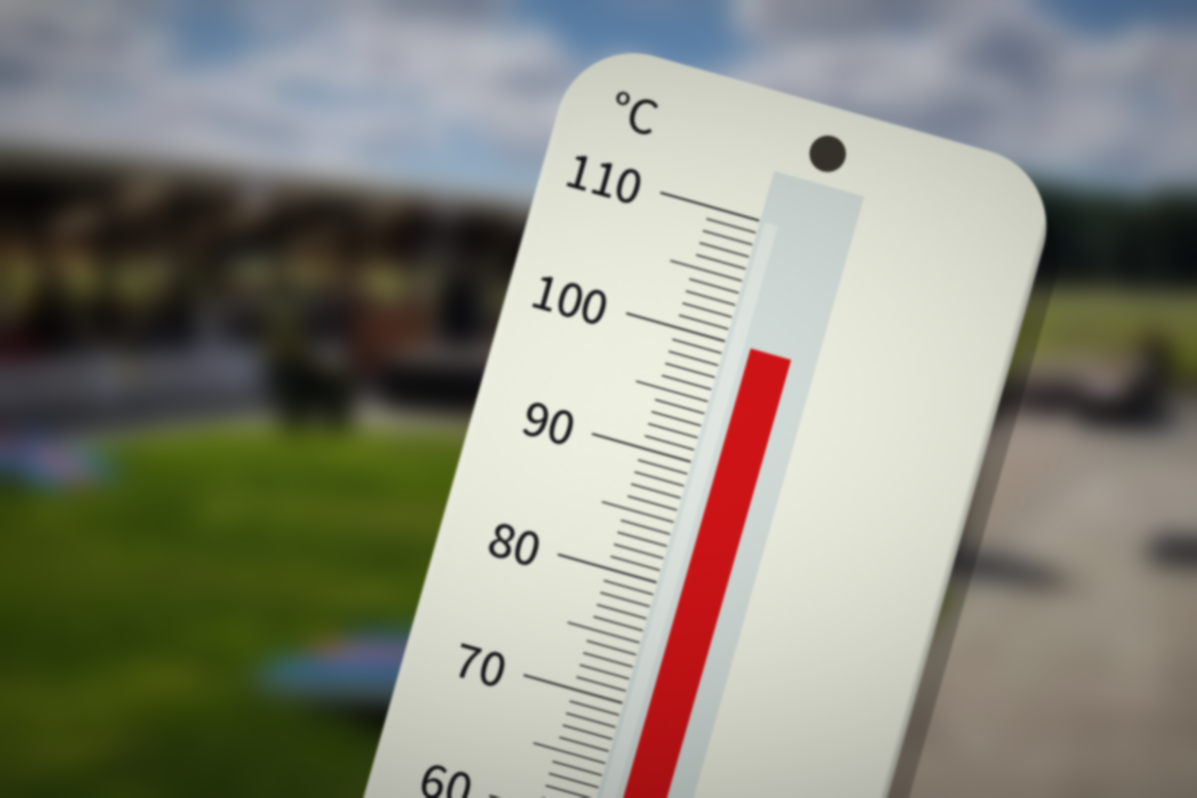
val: 100 °C
